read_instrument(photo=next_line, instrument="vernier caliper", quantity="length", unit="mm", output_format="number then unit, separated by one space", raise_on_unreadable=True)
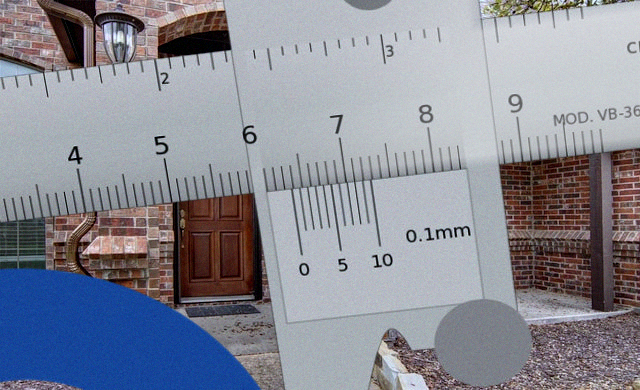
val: 63.8 mm
